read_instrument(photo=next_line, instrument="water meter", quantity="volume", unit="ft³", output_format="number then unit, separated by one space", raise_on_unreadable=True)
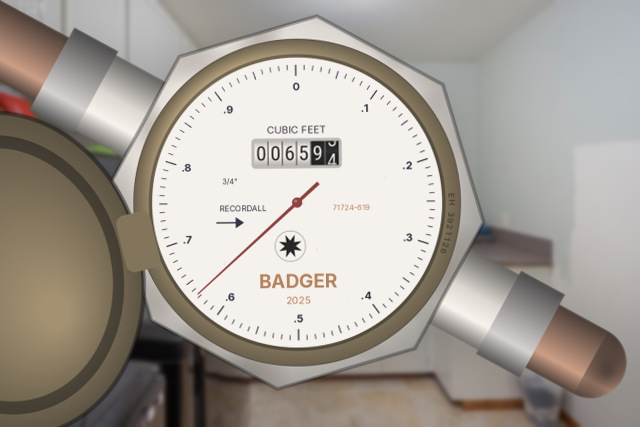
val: 6593.63 ft³
